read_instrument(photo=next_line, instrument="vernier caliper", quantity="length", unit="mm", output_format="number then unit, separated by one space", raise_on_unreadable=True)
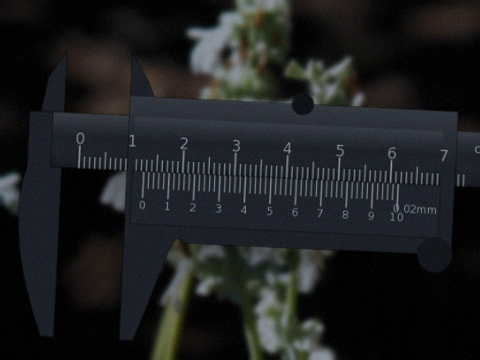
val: 12.5 mm
